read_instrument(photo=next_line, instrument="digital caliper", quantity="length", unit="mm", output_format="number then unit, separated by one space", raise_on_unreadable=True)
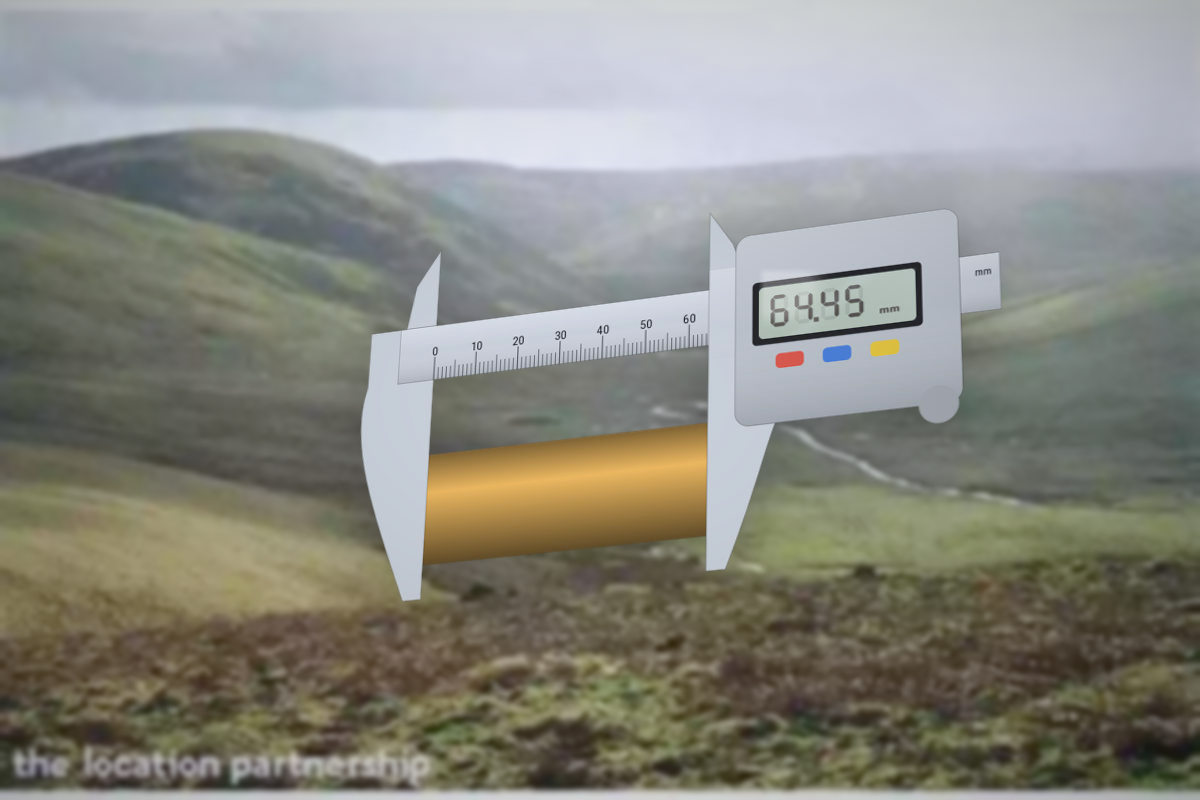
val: 64.45 mm
